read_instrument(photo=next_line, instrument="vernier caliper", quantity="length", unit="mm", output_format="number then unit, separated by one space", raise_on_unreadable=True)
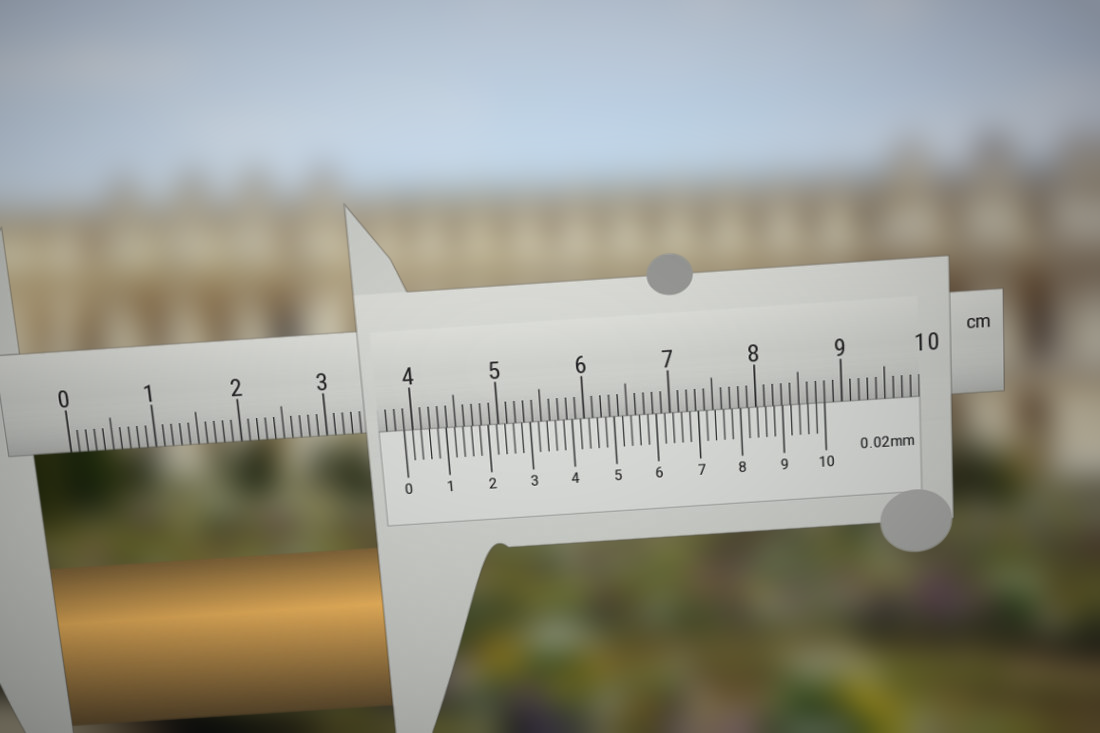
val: 39.0 mm
